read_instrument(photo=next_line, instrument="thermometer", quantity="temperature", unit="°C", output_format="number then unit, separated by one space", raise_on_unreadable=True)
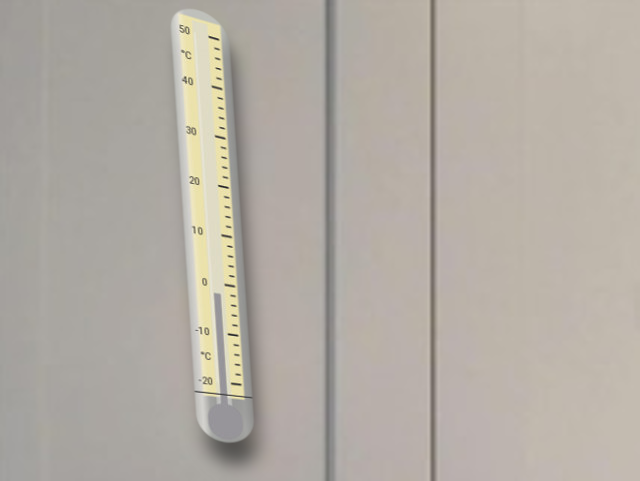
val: -2 °C
